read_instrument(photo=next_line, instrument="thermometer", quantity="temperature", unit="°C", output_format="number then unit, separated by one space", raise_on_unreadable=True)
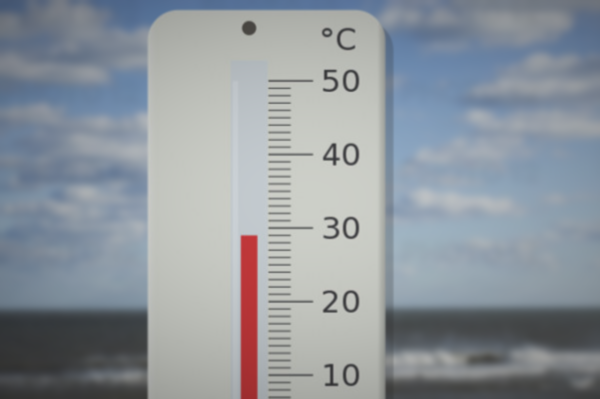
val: 29 °C
